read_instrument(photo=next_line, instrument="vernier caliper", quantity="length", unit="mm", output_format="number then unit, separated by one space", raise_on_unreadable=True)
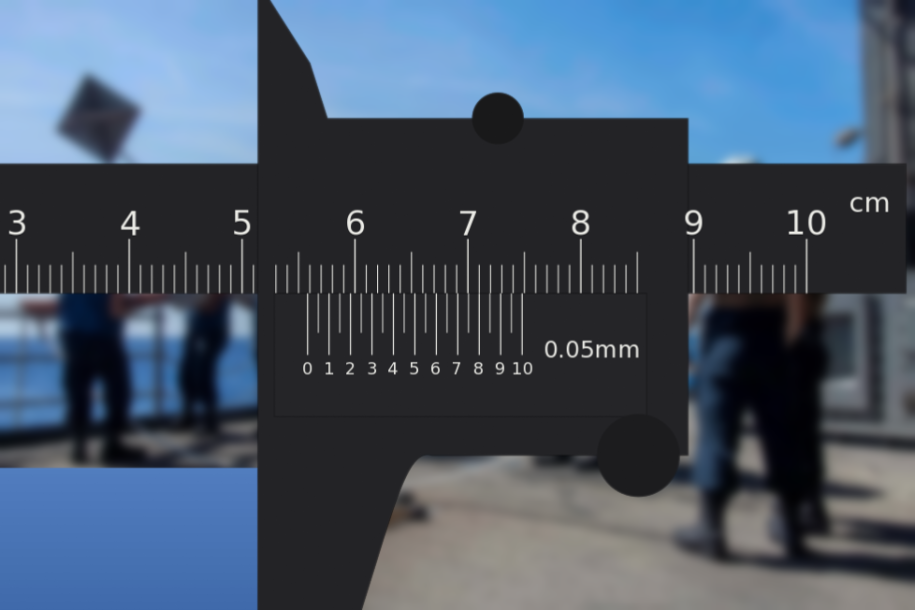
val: 55.8 mm
